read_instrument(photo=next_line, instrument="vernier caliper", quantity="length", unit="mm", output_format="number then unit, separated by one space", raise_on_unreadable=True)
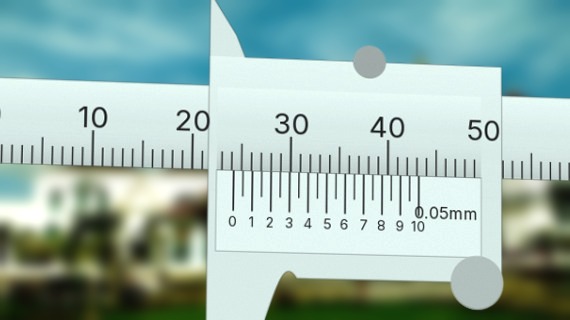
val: 24.2 mm
